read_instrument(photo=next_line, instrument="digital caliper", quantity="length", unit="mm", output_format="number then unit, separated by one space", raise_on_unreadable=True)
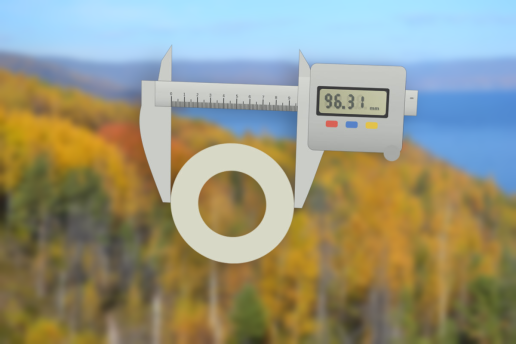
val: 96.31 mm
